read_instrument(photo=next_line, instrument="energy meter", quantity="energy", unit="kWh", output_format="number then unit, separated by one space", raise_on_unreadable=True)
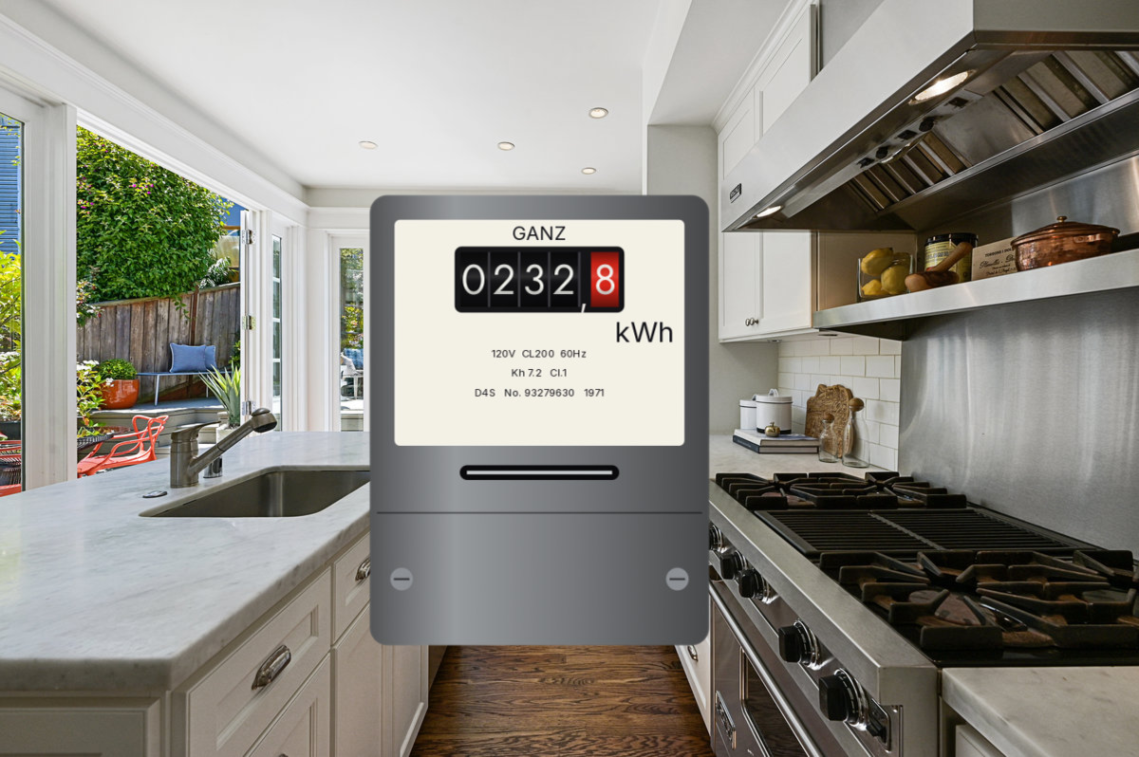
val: 232.8 kWh
